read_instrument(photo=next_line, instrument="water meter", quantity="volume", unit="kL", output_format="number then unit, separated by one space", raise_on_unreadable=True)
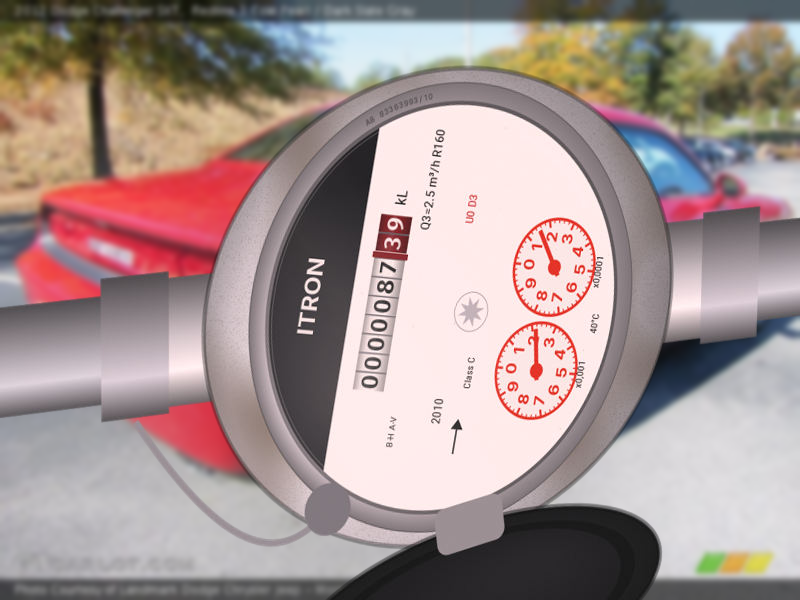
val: 87.3921 kL
